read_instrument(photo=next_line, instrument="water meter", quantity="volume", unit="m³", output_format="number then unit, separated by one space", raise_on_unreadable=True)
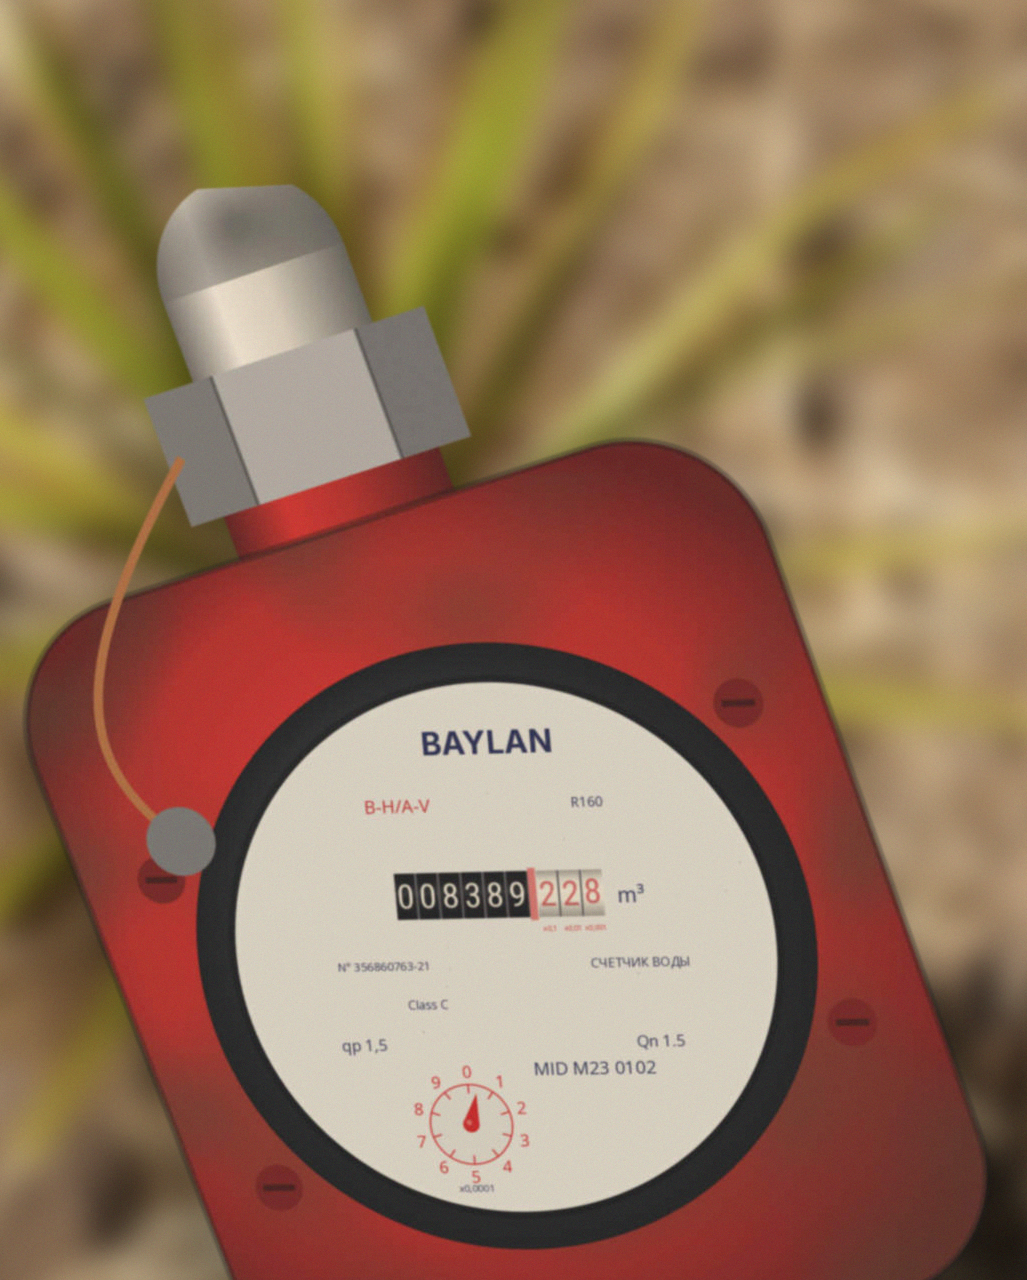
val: 8389.2280 m³
